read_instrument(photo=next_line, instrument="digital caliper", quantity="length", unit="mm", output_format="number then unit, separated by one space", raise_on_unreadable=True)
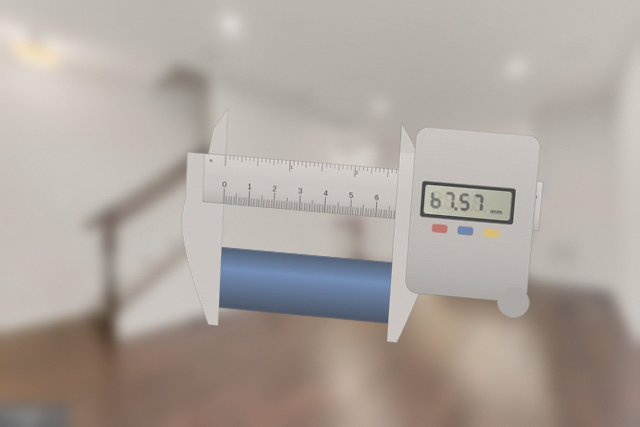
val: 67.57 mm
